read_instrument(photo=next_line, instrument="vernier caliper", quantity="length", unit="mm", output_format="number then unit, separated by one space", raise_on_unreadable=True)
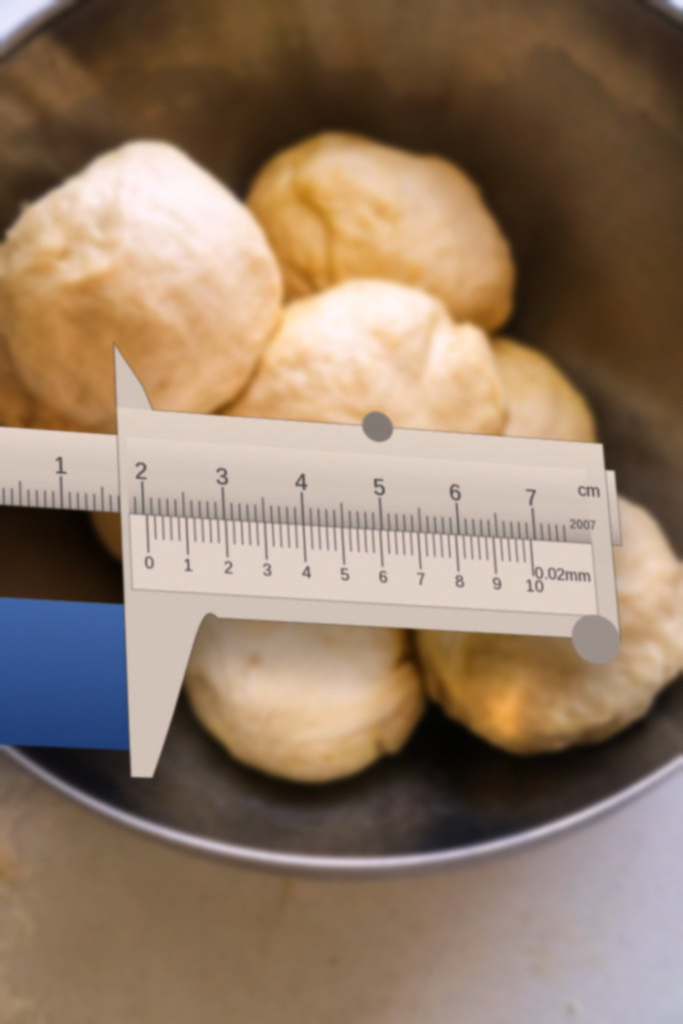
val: 20.4 mm
